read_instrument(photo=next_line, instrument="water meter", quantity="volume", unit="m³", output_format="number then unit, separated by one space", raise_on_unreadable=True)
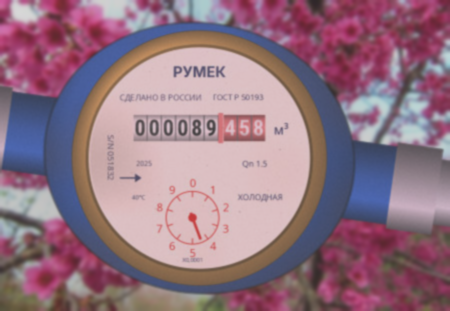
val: 89.4584 m³
